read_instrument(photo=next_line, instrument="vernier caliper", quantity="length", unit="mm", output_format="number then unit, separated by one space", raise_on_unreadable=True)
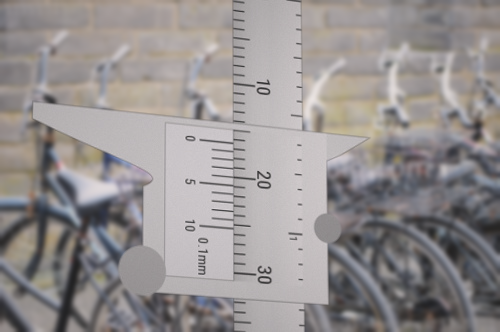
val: 16.4 mm
